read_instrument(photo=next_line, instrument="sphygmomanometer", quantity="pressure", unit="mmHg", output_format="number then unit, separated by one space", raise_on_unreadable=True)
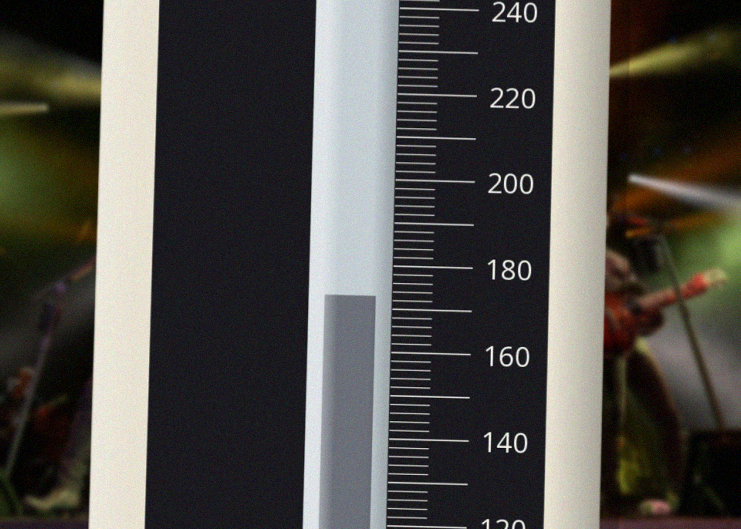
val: 173 mmHg
